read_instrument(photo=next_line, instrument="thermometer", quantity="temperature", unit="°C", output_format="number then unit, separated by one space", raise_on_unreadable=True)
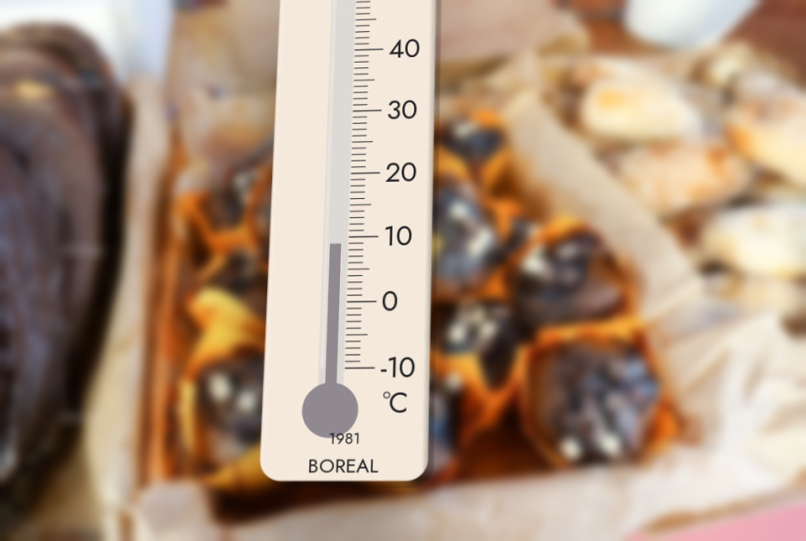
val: 9 °C
